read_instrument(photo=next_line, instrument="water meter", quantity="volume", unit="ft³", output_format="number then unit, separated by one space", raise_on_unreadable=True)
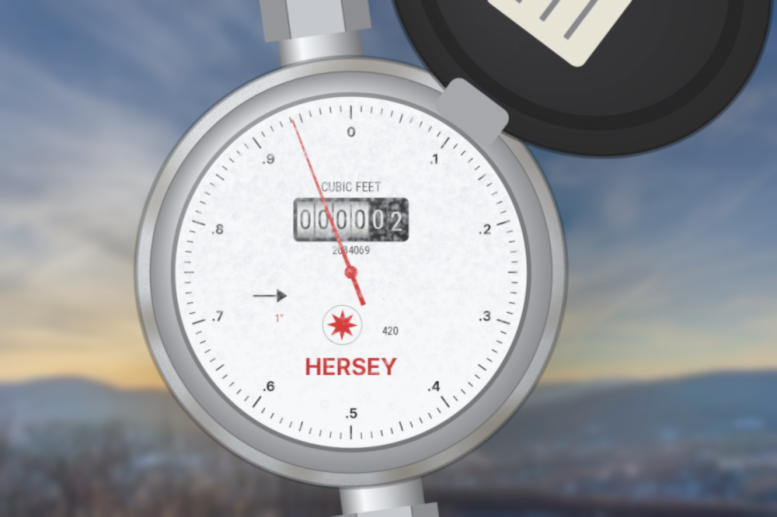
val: 1.94 ft³
